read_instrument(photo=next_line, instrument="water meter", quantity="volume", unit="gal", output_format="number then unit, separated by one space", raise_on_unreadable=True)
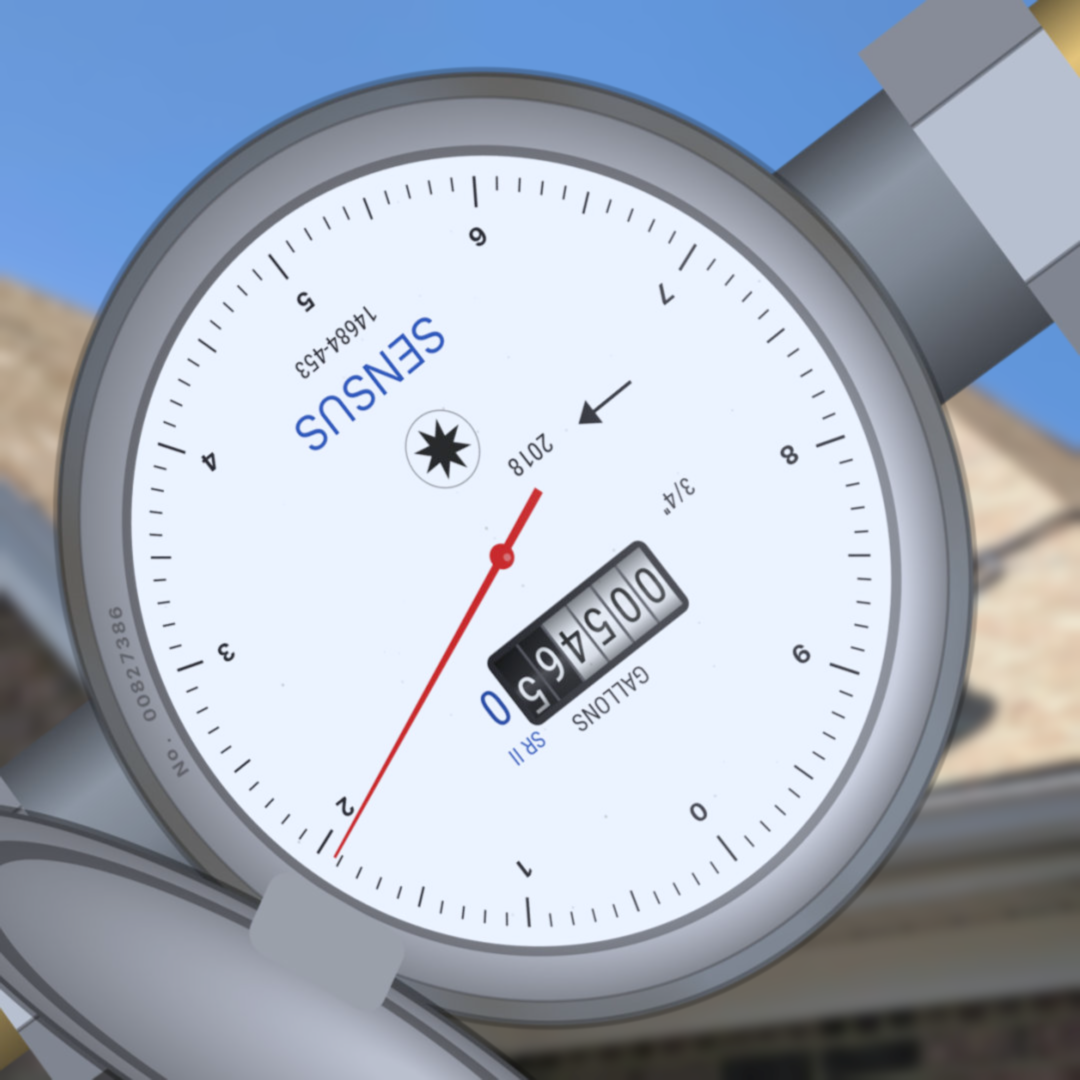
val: 54651.9 gal
